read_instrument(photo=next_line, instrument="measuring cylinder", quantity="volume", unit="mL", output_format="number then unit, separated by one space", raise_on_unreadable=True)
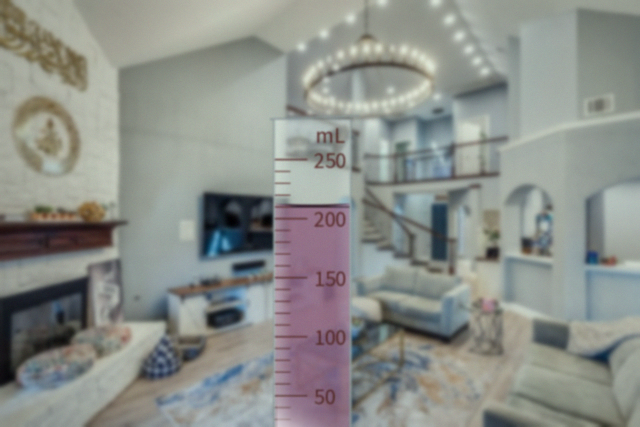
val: 210 mL
